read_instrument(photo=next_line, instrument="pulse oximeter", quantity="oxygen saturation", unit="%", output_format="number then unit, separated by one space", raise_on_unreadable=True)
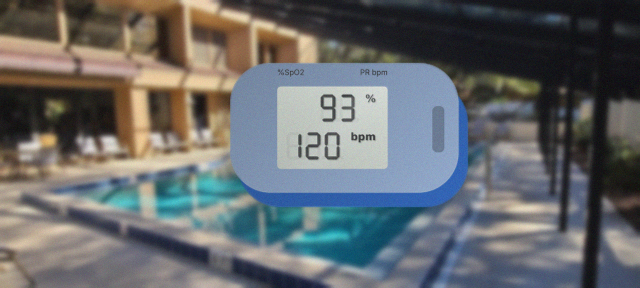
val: 93 %
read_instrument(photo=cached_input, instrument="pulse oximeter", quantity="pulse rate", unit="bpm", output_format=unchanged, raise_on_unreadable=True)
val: 120 bpm
